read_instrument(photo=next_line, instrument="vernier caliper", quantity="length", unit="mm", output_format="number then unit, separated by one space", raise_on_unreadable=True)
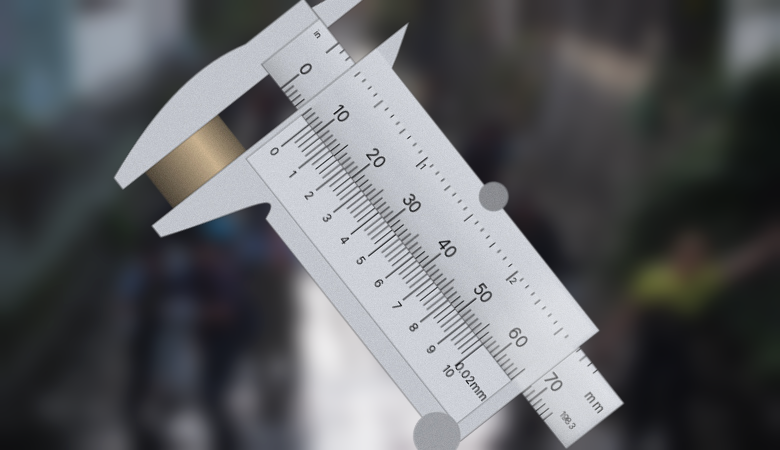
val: 8.0 mm
